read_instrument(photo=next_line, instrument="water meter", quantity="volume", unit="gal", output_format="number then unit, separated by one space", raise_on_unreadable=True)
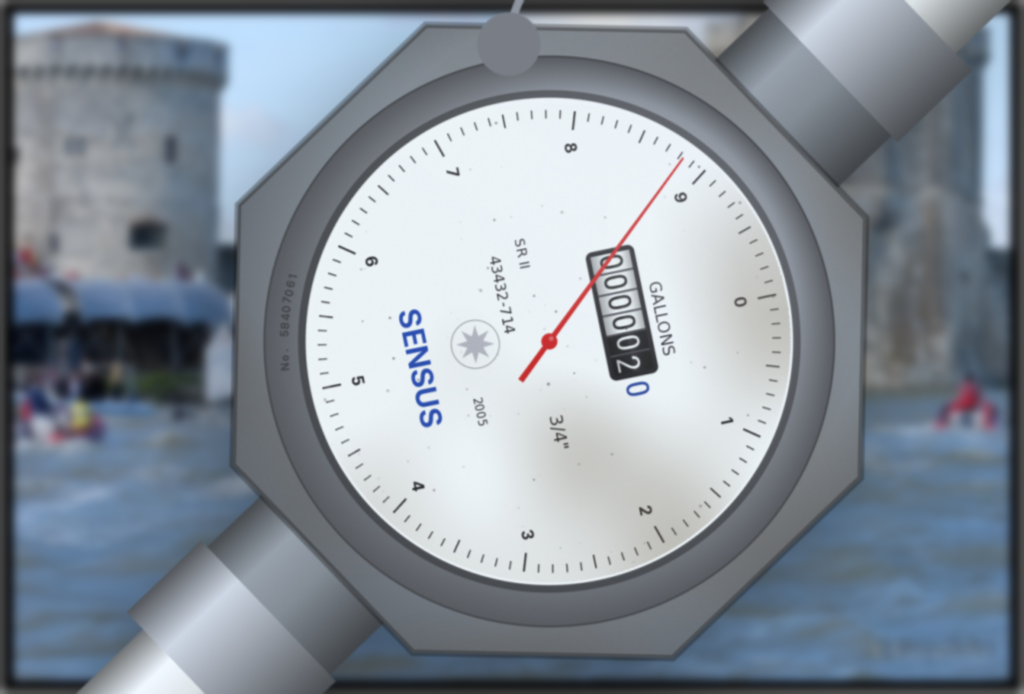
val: 18.8 gal
